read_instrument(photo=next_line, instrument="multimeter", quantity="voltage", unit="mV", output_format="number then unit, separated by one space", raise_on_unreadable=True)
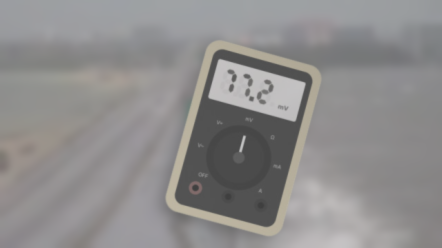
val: 77.2 mV
